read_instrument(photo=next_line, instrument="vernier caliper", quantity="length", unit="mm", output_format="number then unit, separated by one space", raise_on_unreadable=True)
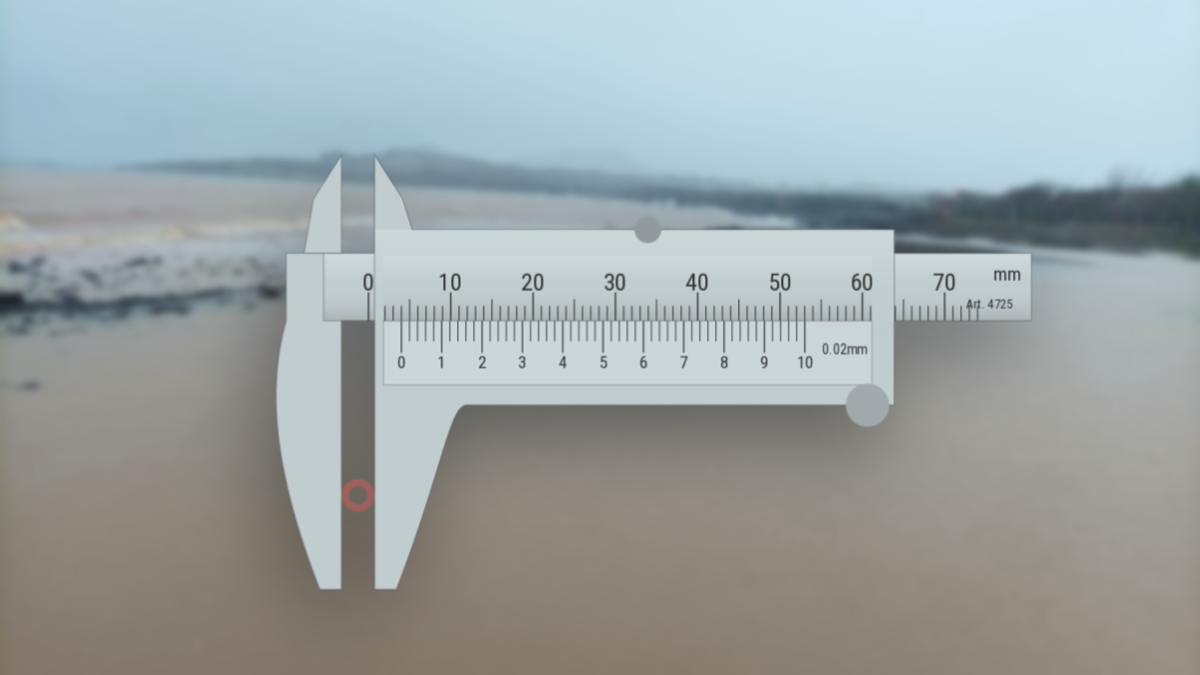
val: 4.0 mm
